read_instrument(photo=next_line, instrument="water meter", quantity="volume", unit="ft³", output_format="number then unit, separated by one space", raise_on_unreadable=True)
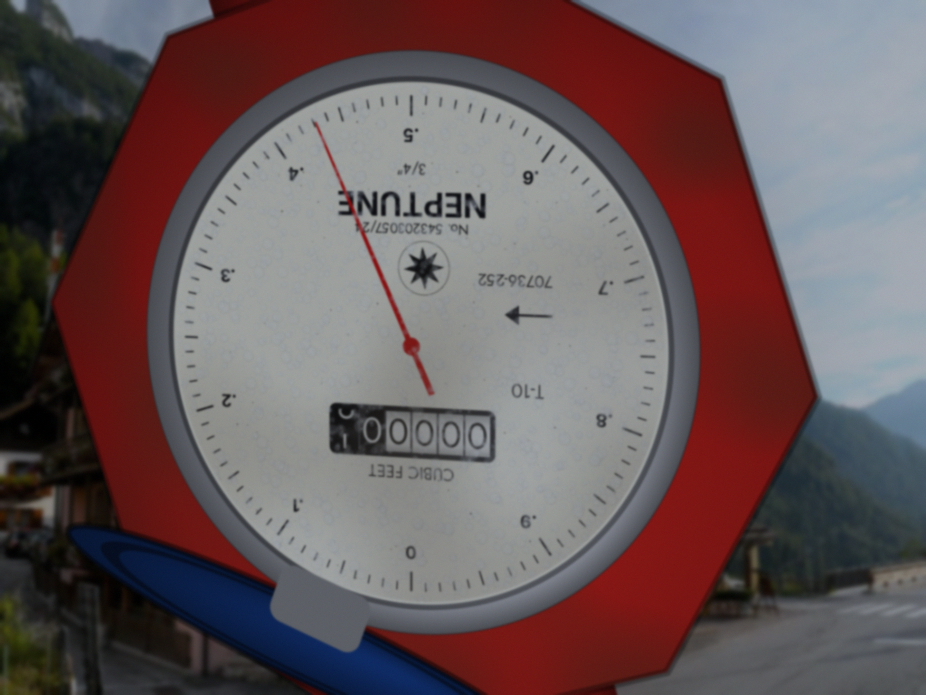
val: 1.43 ft³
